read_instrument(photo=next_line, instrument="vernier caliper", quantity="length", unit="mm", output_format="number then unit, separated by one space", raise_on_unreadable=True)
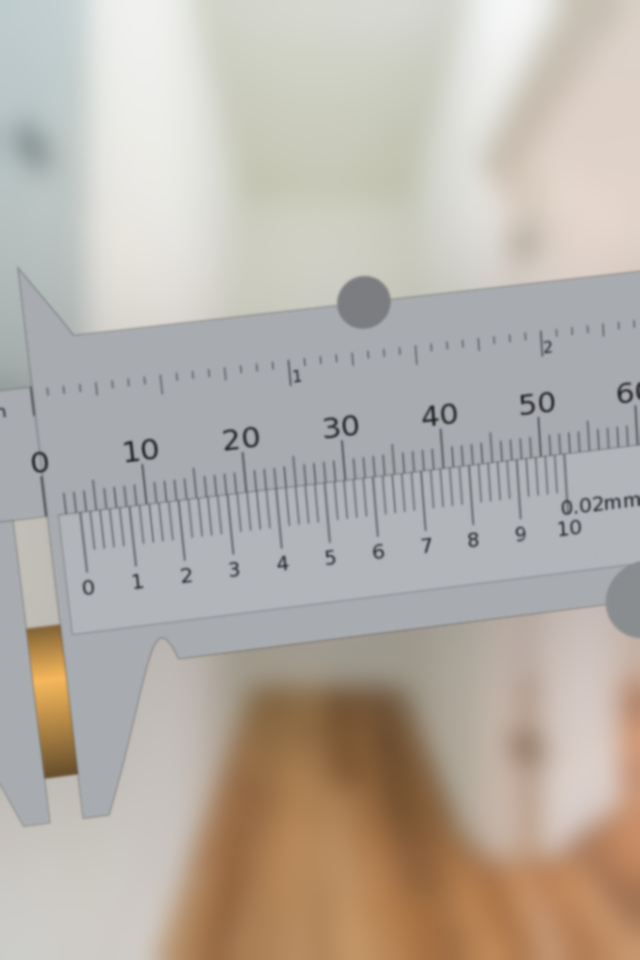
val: 3.4 mm
